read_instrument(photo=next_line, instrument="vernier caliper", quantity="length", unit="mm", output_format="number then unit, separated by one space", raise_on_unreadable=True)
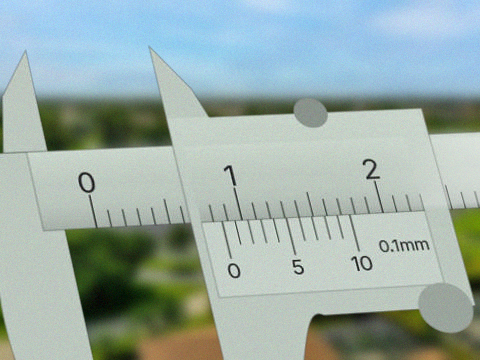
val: 8.6 mm
